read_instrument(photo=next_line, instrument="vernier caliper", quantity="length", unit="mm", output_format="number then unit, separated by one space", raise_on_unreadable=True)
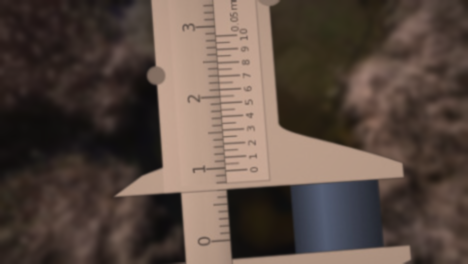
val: 9.6 mm
